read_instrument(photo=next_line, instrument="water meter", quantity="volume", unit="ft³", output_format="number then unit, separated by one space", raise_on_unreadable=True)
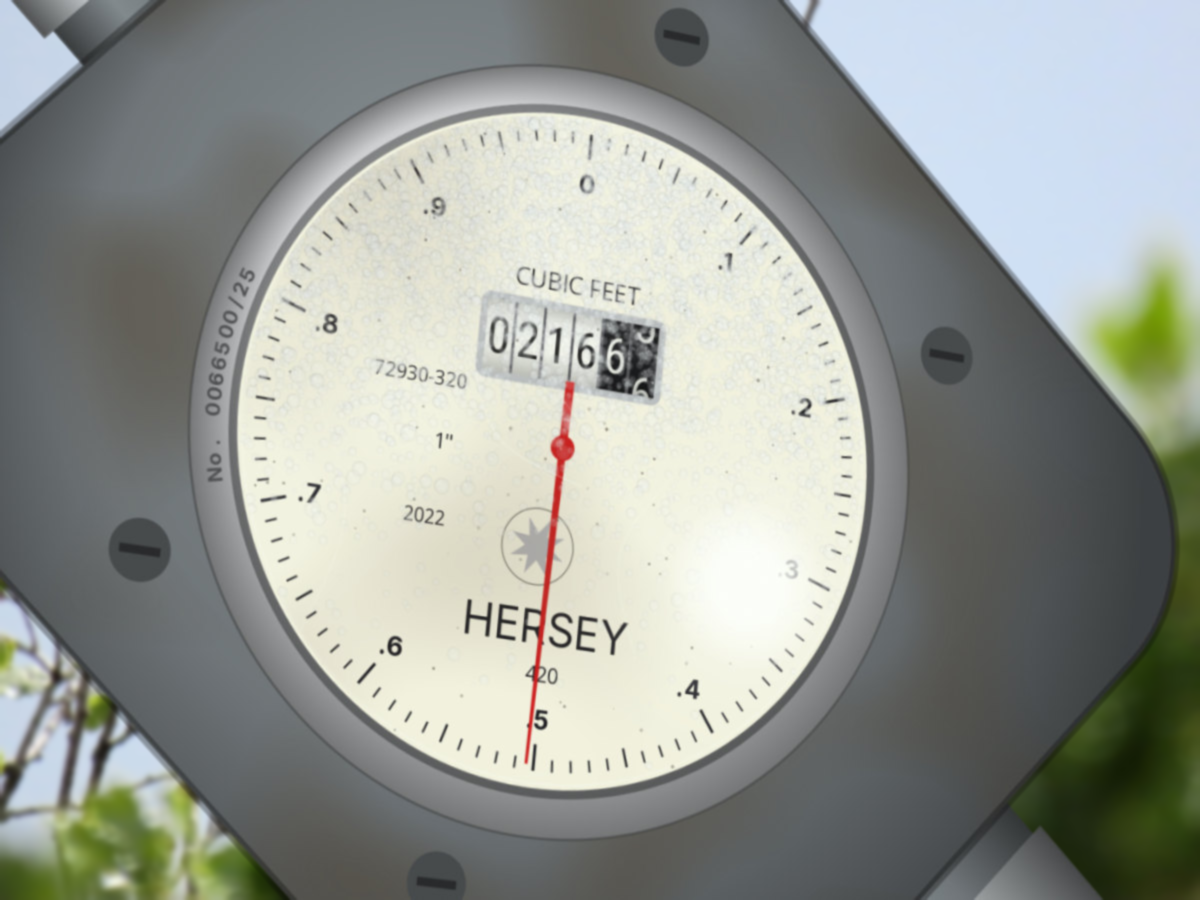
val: 21665.50 ft³
